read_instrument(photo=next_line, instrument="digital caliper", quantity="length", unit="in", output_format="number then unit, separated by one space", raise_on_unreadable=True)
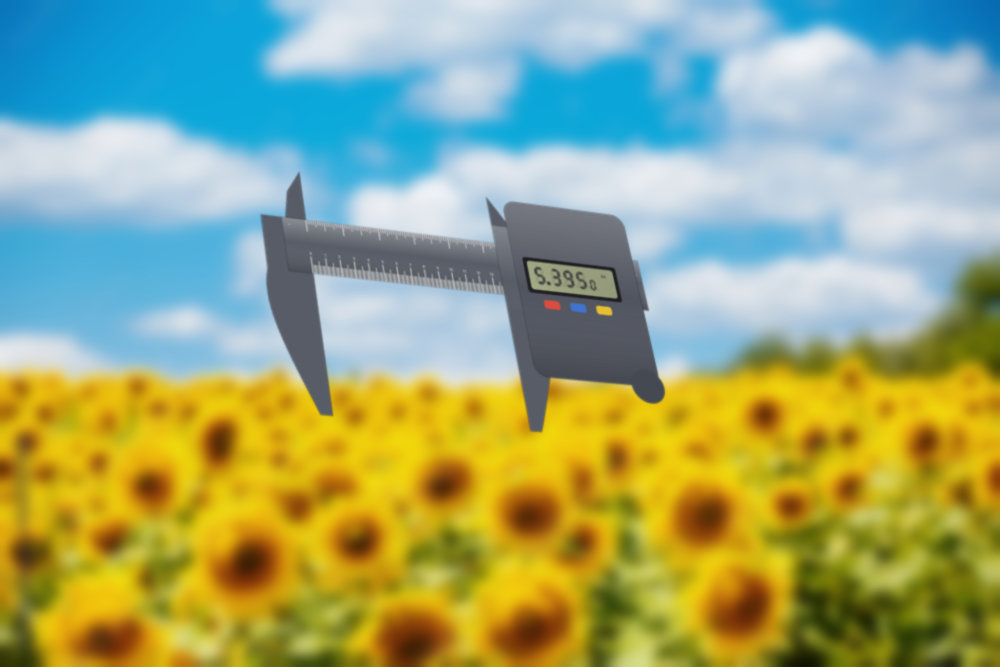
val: 5.3950 in
